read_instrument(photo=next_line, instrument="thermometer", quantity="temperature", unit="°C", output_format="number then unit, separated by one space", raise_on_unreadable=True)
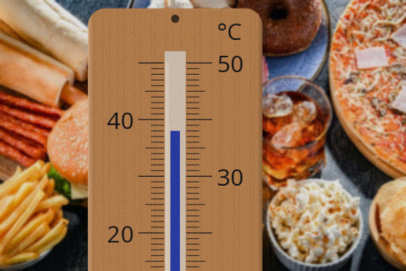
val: 38 °C
